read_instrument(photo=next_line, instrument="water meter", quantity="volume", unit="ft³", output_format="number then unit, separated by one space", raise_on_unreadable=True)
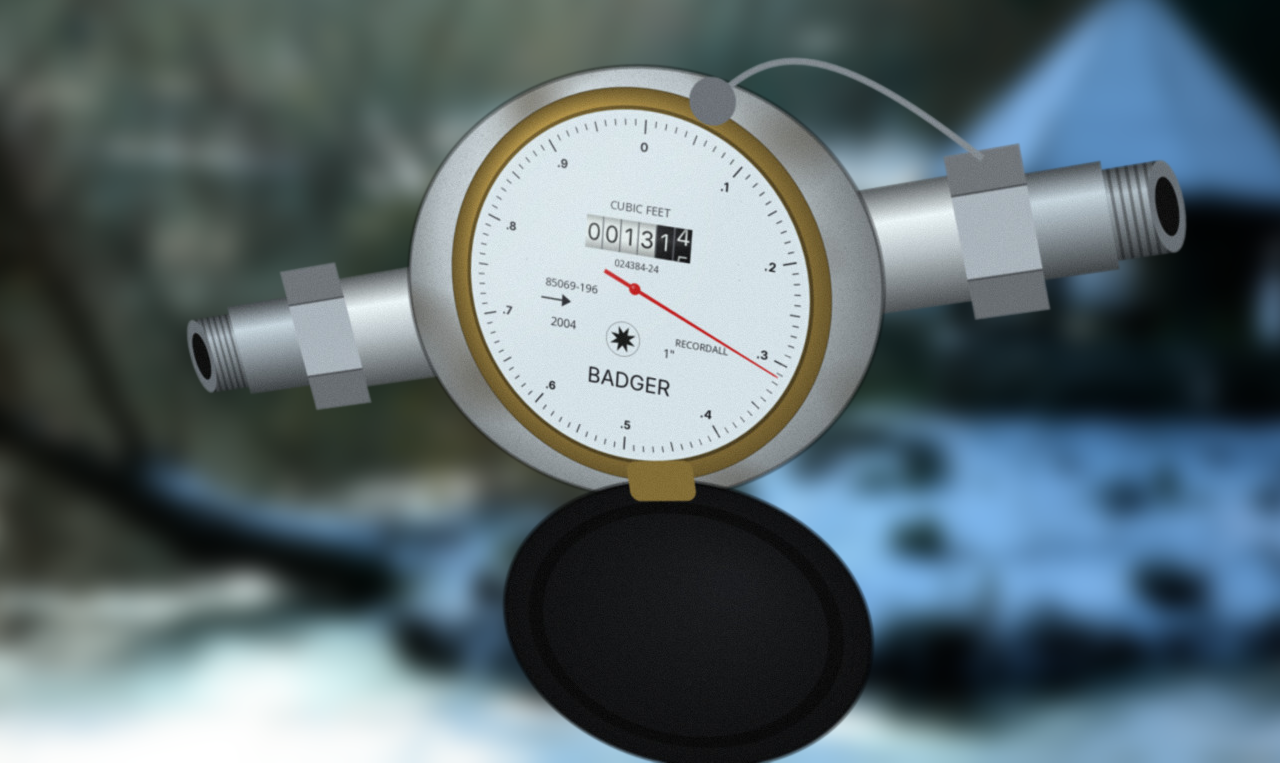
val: 1314.31 ft³
